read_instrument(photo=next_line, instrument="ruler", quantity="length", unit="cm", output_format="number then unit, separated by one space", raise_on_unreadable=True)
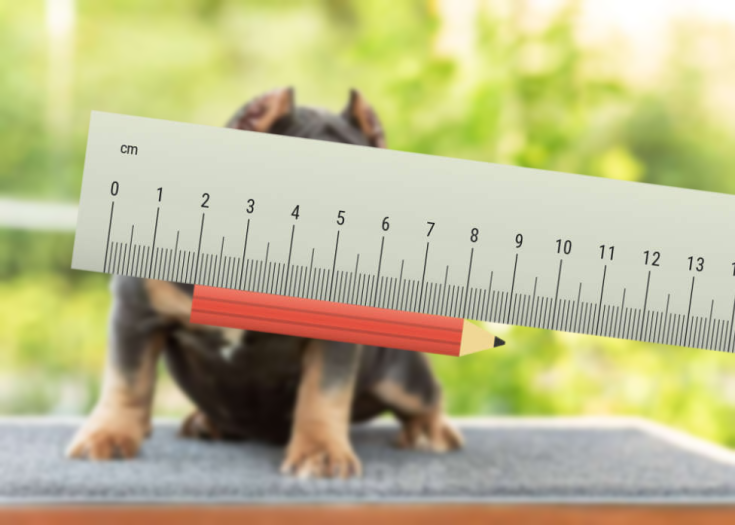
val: 7 cm
